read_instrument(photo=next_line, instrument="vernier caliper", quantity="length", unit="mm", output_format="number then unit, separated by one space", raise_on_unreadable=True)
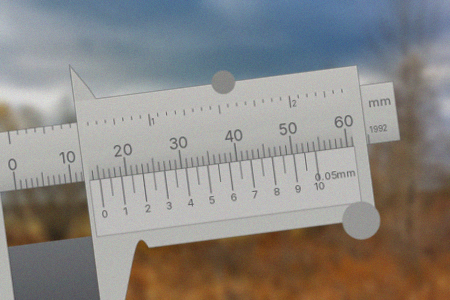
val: 15.2 mm
